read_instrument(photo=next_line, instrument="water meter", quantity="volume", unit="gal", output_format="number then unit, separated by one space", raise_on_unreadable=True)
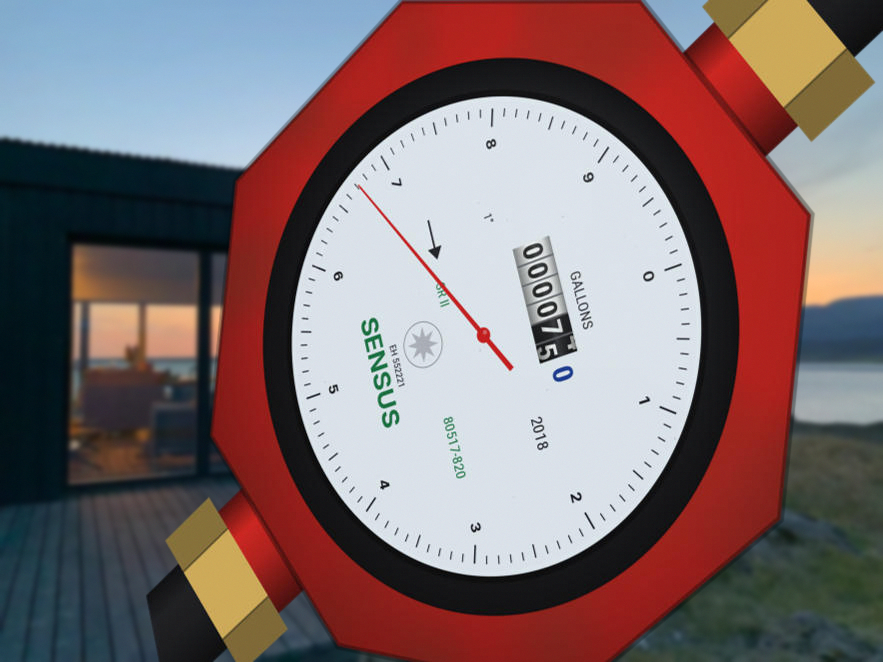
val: 746.7 gal
